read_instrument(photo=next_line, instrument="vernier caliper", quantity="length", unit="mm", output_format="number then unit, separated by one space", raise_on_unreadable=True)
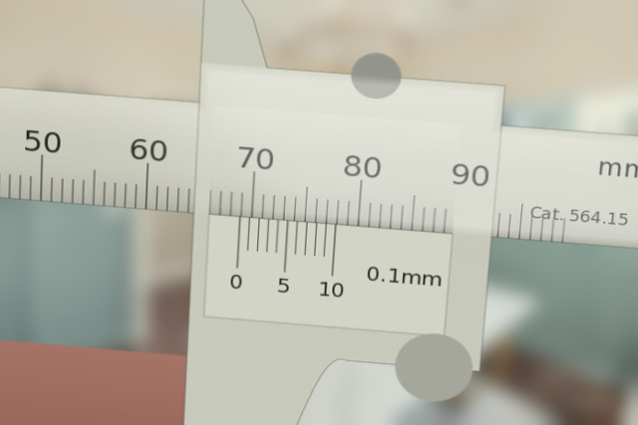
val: 68.9 mm
